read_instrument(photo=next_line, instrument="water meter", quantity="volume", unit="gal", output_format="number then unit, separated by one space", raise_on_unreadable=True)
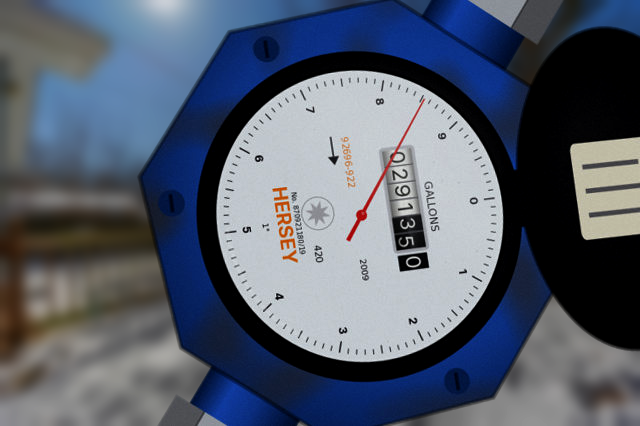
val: 291348.5 gal
